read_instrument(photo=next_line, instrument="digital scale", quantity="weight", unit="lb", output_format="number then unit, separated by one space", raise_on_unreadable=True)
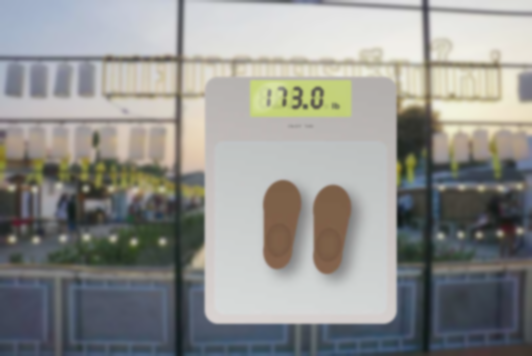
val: 173.0 lb
